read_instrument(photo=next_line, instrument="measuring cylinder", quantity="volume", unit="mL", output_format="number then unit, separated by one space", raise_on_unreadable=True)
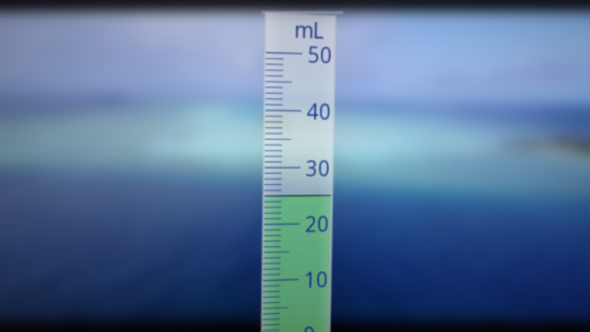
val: 25 mL
